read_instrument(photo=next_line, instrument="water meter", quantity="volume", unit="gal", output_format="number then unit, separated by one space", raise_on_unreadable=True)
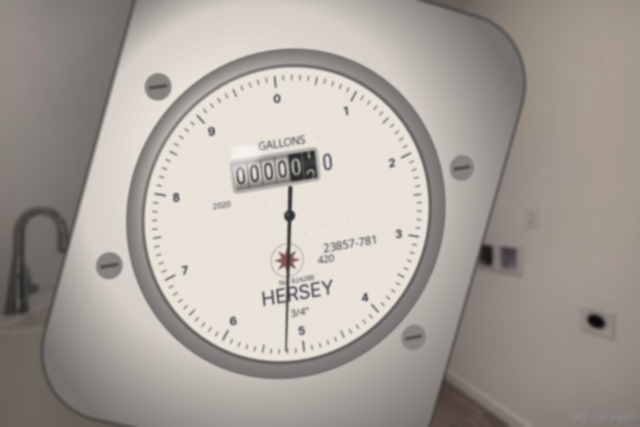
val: 15.2 gal
